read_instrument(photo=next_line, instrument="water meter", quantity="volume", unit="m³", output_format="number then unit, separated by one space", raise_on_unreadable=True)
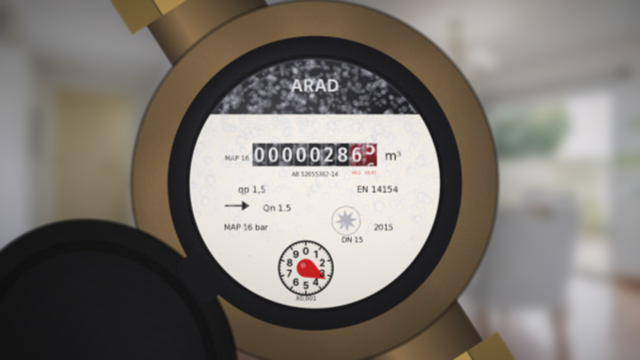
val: 28.653 m³
